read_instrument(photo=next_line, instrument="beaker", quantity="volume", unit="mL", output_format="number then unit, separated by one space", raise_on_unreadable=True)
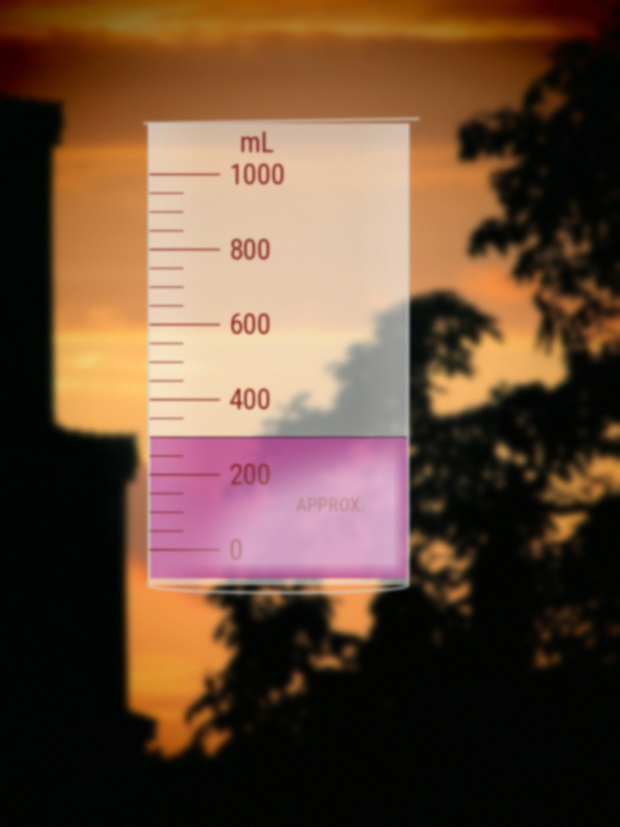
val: 300 mL
